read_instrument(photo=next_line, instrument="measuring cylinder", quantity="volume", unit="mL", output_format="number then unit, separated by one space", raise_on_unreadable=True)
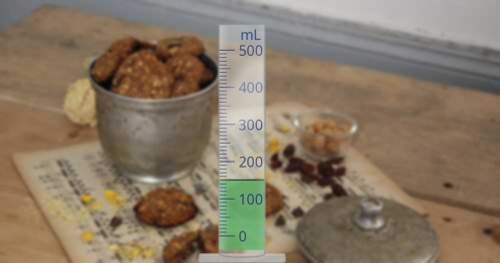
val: 150 mL
